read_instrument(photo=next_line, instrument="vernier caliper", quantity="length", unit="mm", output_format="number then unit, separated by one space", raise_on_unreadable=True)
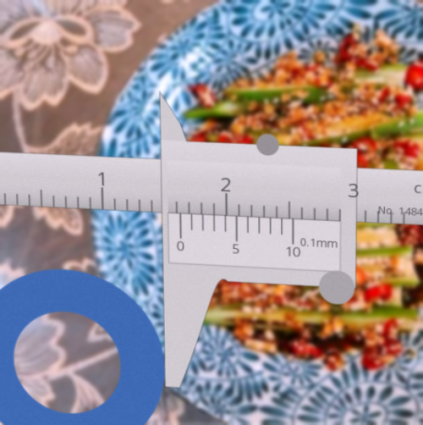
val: 16.3 mm
